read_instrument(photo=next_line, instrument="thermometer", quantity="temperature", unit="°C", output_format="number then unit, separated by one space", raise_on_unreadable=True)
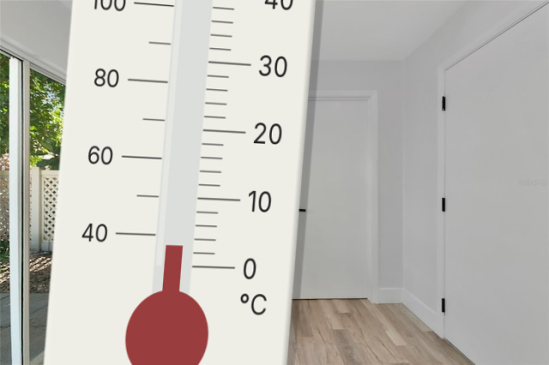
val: 3 °C
